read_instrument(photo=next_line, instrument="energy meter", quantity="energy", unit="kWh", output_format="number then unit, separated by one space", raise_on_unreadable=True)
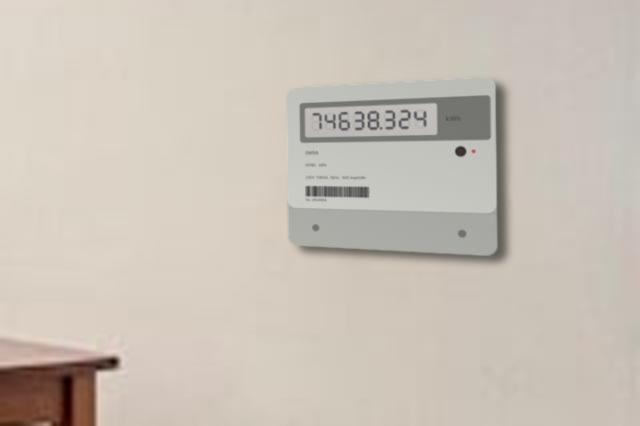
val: 74638.324 kWh
